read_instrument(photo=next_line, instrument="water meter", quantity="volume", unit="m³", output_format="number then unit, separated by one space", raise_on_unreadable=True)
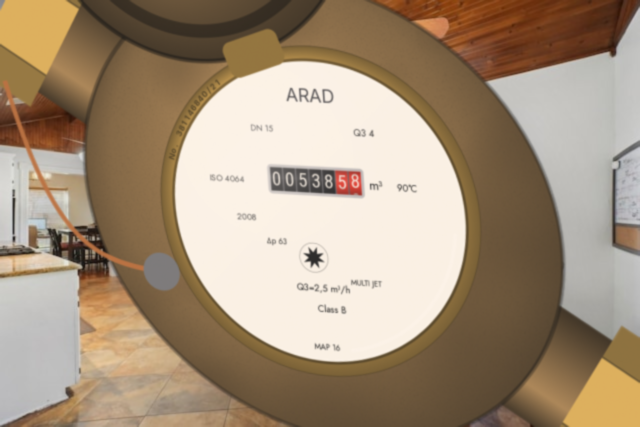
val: 538.58 m³
